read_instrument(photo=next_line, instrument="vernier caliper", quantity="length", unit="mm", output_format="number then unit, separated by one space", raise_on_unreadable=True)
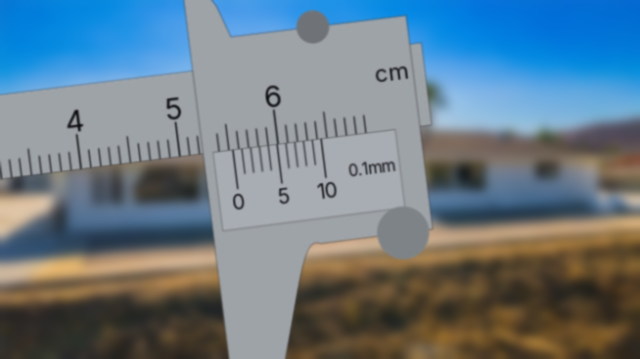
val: 55.4 mm
